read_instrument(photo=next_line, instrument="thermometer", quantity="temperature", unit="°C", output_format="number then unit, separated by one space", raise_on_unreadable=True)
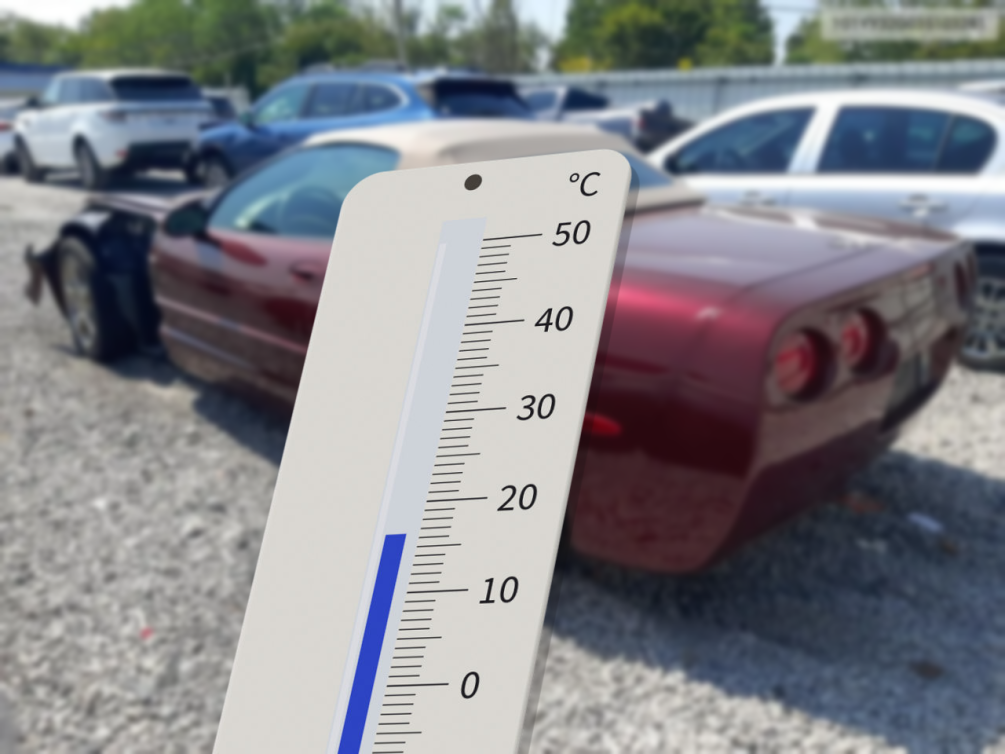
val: 16.5 °C
